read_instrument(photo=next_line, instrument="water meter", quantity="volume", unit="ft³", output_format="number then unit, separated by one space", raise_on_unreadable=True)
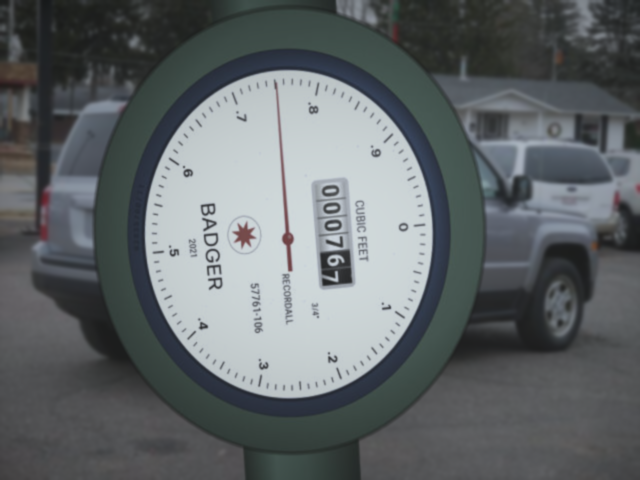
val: 766.75 ft³
